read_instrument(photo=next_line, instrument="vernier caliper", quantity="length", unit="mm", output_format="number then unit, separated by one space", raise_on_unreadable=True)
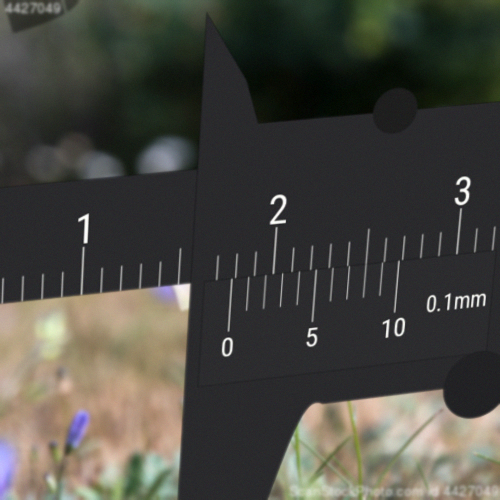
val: 17.8 mm
